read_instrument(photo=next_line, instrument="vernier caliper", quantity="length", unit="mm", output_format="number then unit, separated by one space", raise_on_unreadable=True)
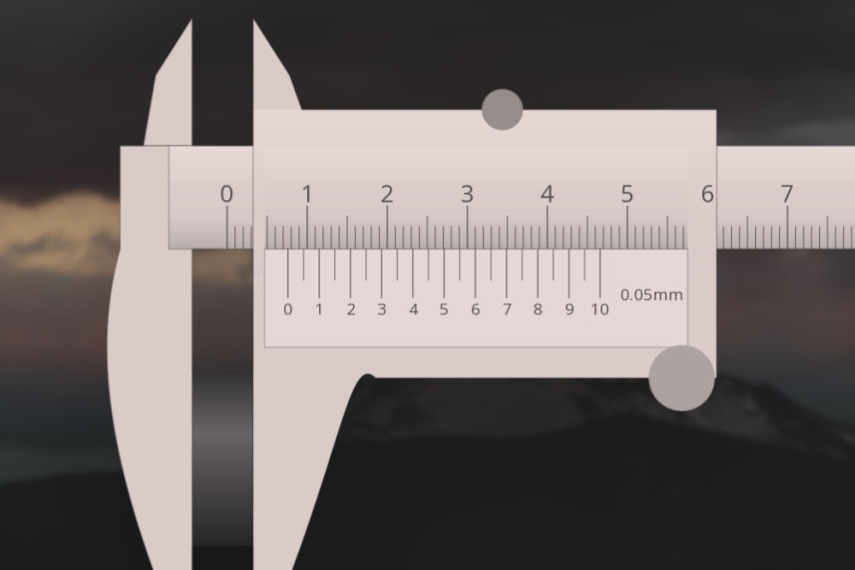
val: 7.6 mm
